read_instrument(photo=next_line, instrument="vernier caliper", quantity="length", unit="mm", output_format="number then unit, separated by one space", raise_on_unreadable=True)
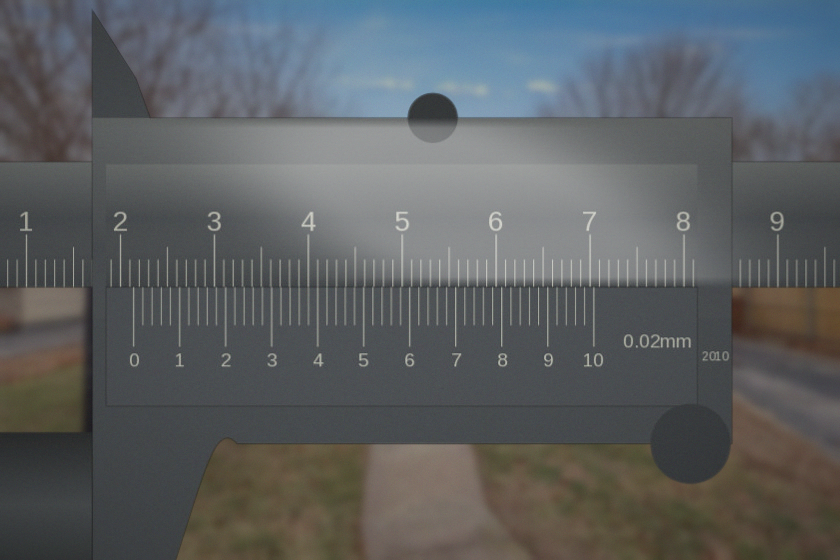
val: 21.4 mm
